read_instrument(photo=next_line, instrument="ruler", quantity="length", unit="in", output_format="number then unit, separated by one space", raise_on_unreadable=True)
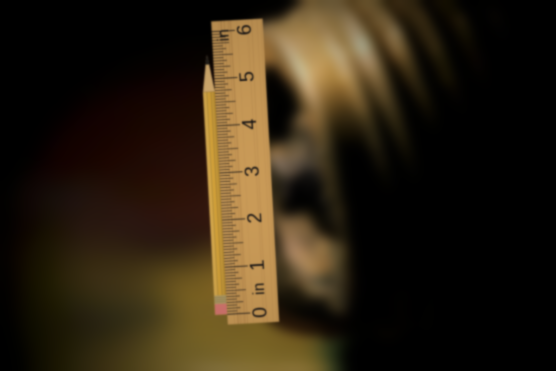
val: 5.5 in
